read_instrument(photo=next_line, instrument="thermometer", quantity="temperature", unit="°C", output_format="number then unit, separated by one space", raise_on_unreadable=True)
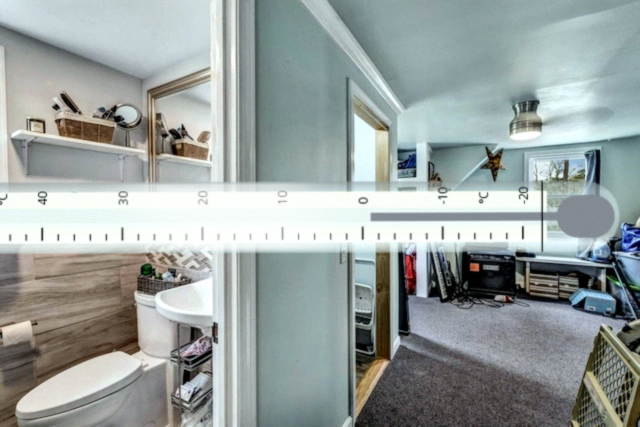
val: -1 °C
